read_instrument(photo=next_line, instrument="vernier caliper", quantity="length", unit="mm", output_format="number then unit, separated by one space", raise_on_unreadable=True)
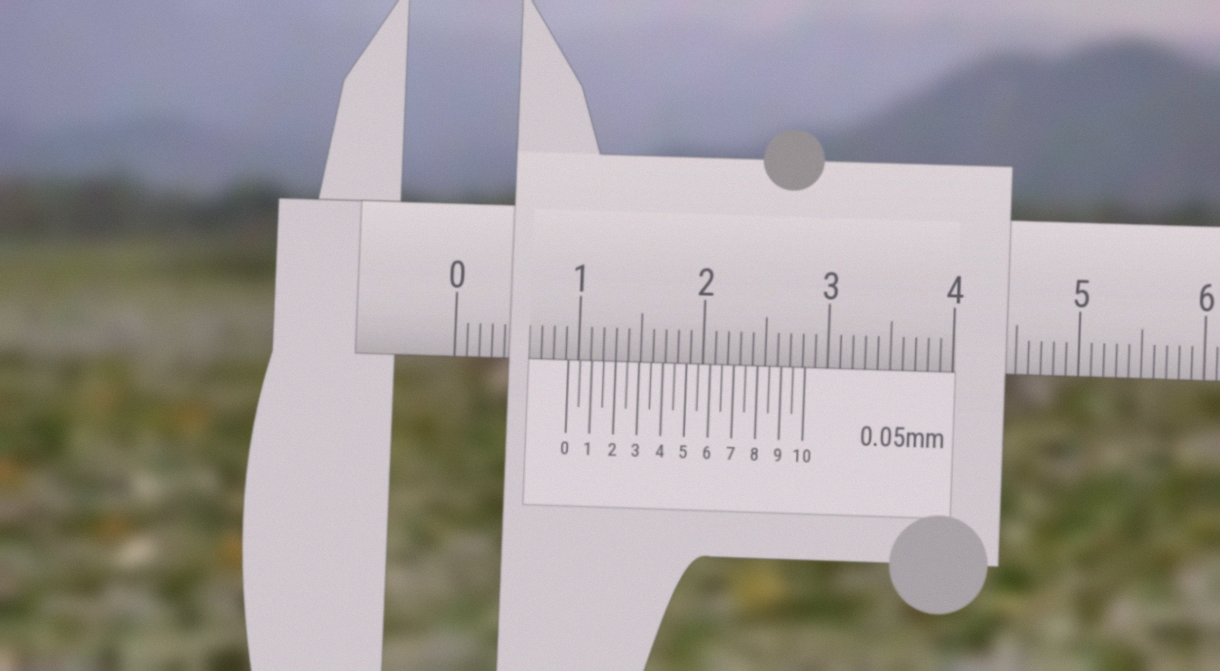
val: 9.2 mm
